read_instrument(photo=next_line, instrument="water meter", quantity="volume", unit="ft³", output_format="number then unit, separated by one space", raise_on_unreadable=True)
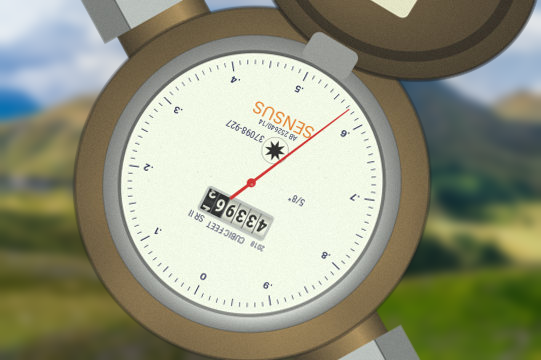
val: 433962.57 ft³
